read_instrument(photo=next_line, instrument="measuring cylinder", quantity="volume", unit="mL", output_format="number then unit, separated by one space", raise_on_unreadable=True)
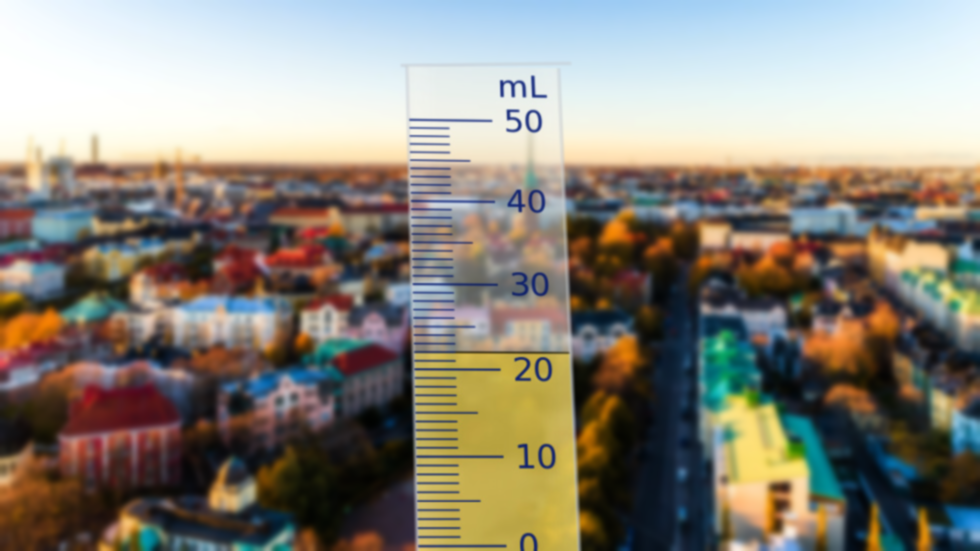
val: 22 mL
